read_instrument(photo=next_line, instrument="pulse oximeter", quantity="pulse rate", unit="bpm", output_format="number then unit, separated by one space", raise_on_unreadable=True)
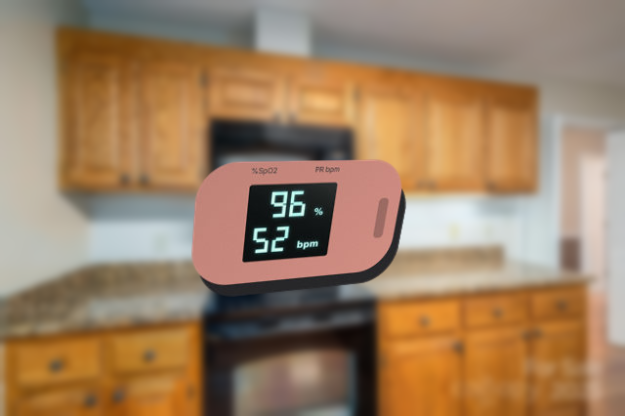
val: 52 bpm
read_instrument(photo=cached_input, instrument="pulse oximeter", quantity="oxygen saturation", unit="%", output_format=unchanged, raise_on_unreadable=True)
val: 96 %
